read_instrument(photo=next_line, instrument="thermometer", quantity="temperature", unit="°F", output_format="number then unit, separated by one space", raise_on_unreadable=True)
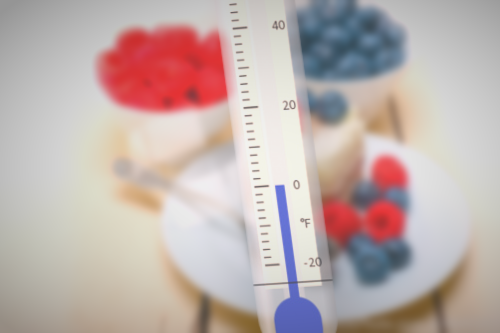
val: 0 °F
